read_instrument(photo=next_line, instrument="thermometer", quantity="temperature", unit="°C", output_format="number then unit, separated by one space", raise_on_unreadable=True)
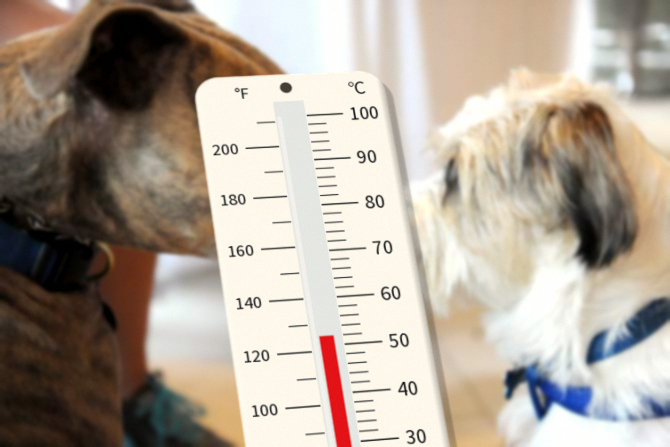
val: 52 °C
